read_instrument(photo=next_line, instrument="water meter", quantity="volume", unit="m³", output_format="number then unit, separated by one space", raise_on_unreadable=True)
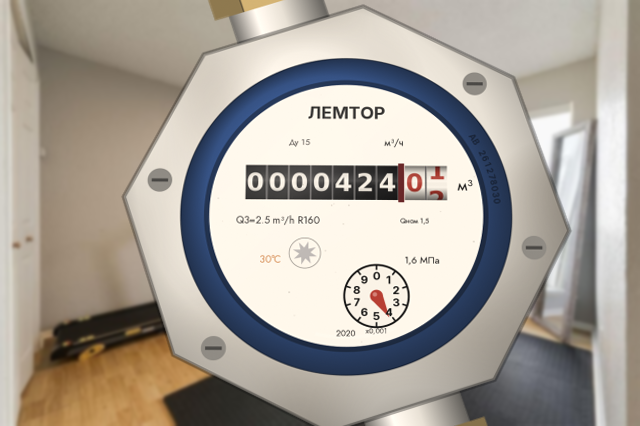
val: 424.014 m³
